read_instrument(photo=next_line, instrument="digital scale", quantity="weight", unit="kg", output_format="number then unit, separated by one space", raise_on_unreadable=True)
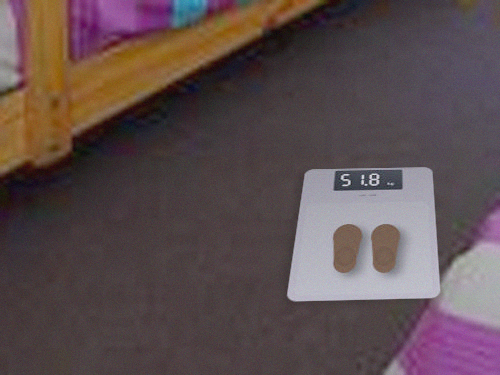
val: 51.8 kg
